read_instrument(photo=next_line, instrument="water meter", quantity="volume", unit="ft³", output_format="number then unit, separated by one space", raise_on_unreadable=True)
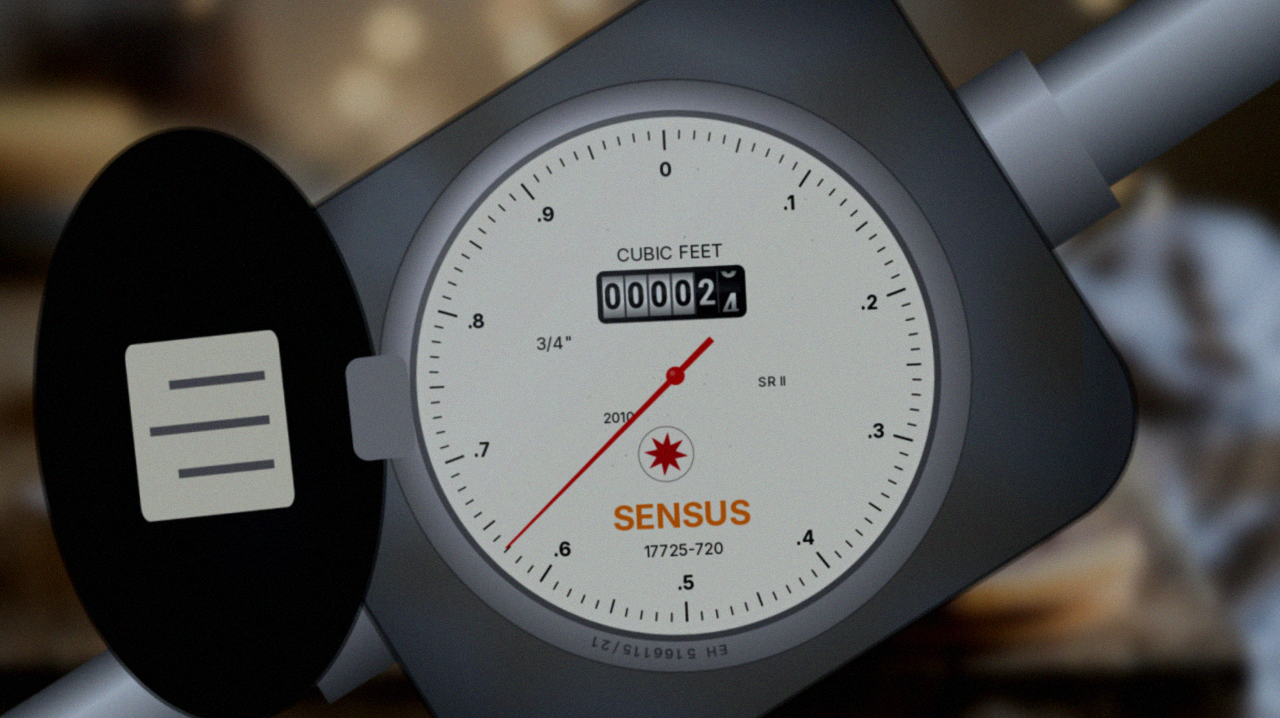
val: 23.63 ft³
